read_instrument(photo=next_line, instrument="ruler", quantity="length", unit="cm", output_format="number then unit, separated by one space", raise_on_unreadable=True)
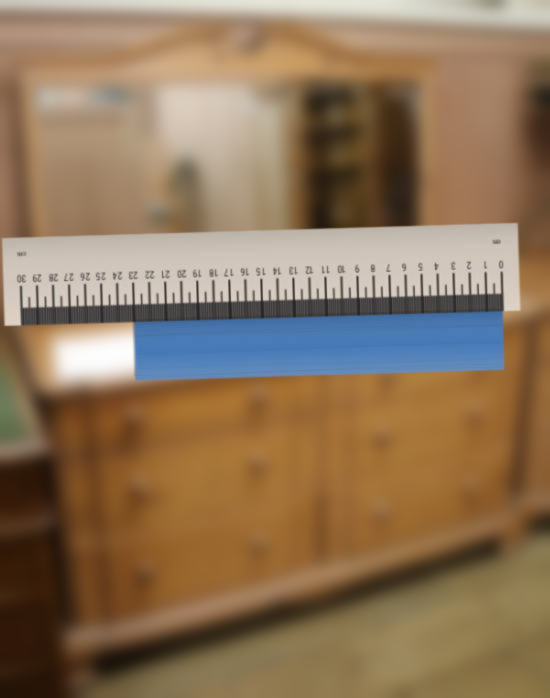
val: 23 cm
